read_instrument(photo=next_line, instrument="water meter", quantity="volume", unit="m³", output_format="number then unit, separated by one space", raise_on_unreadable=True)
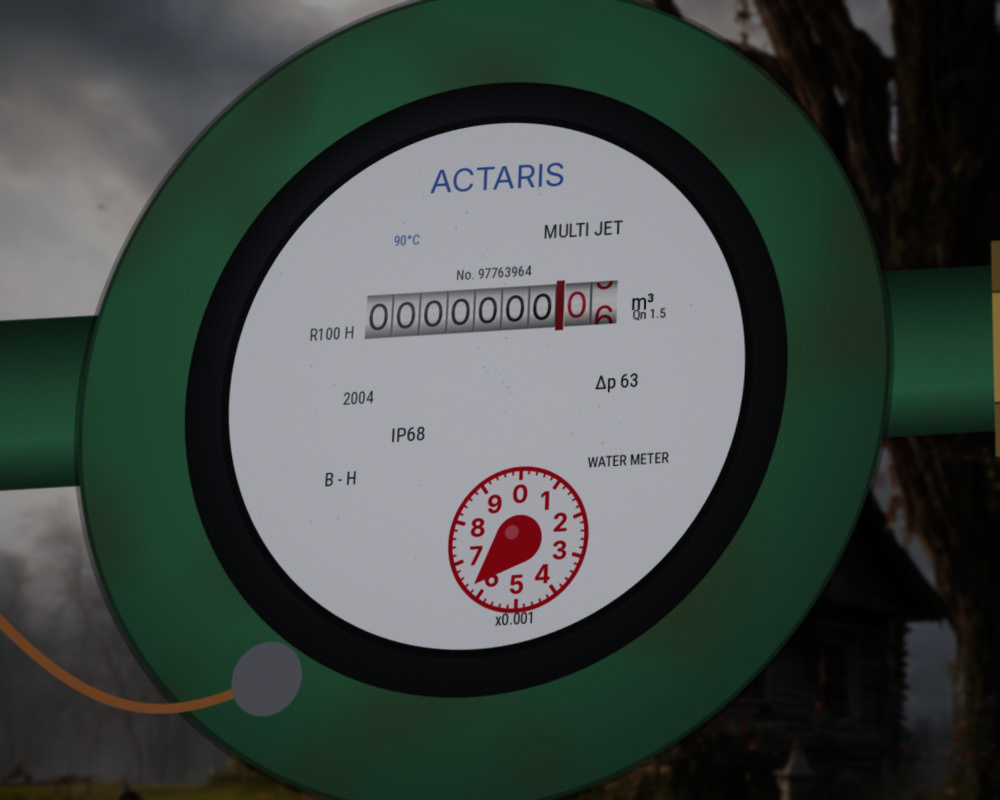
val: 0.056 m³
